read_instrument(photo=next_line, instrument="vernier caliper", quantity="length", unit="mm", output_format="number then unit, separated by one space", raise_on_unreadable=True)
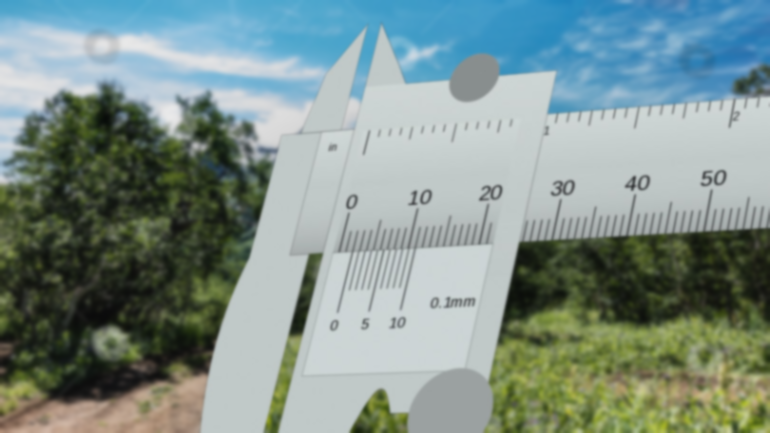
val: 2.0 mm
